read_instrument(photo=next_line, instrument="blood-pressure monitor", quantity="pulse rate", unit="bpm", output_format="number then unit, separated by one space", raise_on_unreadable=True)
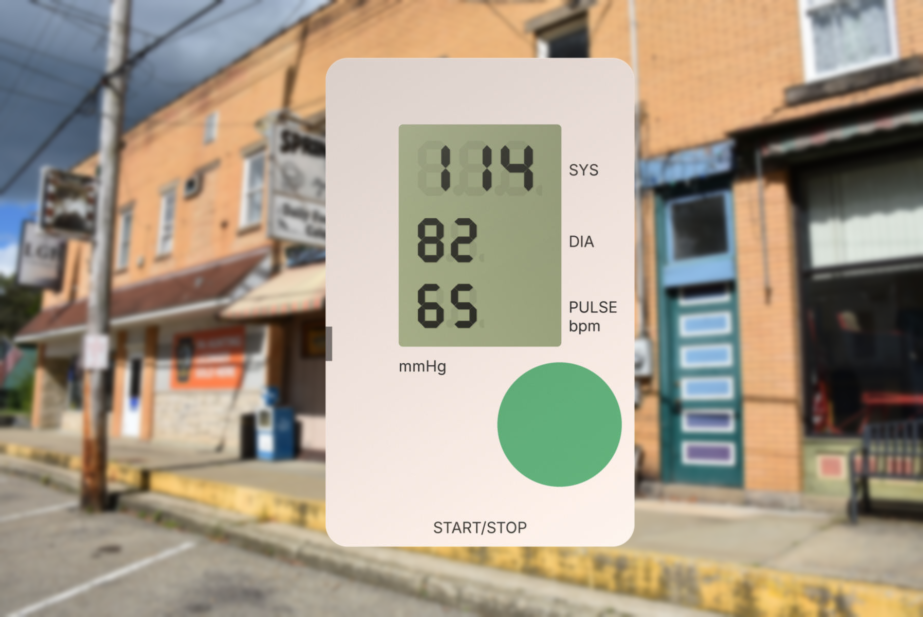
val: 65 bpm
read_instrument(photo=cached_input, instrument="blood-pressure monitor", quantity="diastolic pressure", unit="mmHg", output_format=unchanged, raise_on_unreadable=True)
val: 82 mmHg
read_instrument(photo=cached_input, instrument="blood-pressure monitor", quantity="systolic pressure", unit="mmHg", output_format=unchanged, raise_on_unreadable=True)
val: 114 mmHg
